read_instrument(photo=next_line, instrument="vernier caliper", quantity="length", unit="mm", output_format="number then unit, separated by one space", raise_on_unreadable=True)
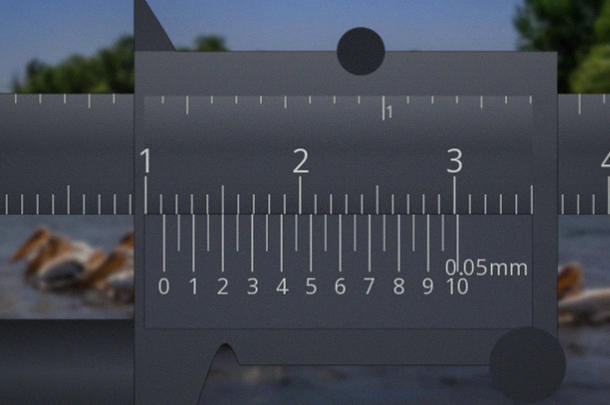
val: 11.2 mm
